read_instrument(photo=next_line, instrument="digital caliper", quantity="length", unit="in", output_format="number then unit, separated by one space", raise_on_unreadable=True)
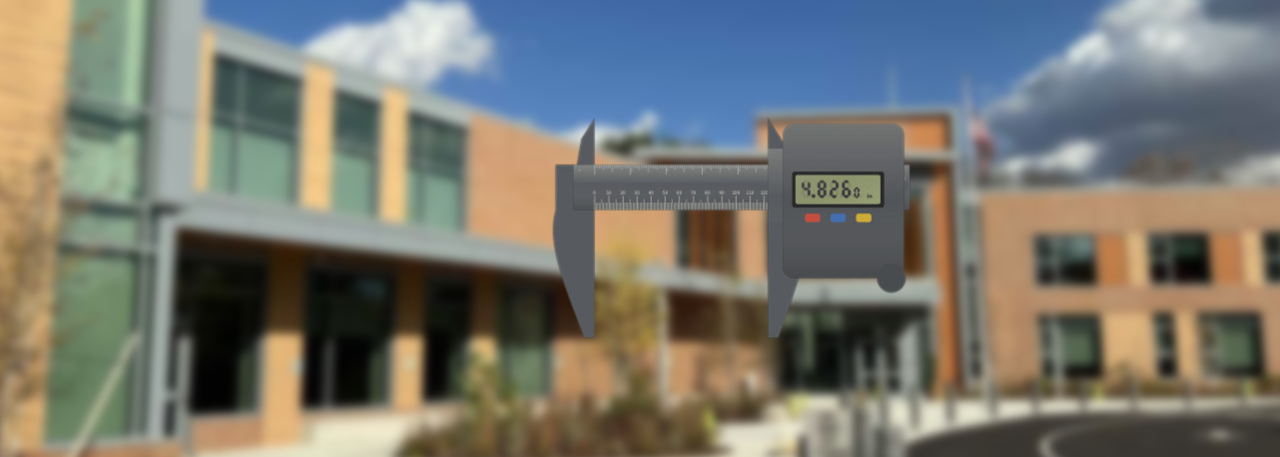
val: 4.8260 in
